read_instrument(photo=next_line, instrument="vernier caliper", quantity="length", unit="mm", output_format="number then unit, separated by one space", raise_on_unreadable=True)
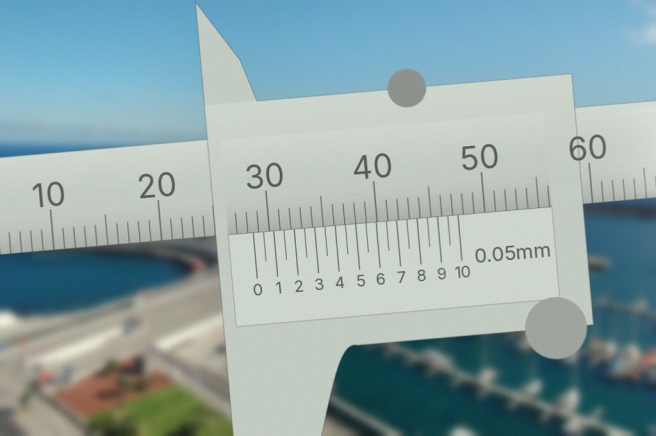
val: 28.5 mm
